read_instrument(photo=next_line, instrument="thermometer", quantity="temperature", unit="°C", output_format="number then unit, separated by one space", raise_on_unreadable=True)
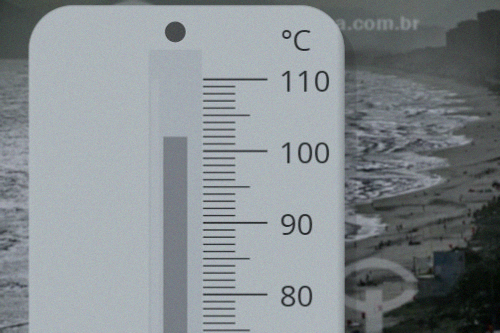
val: 102 °C
